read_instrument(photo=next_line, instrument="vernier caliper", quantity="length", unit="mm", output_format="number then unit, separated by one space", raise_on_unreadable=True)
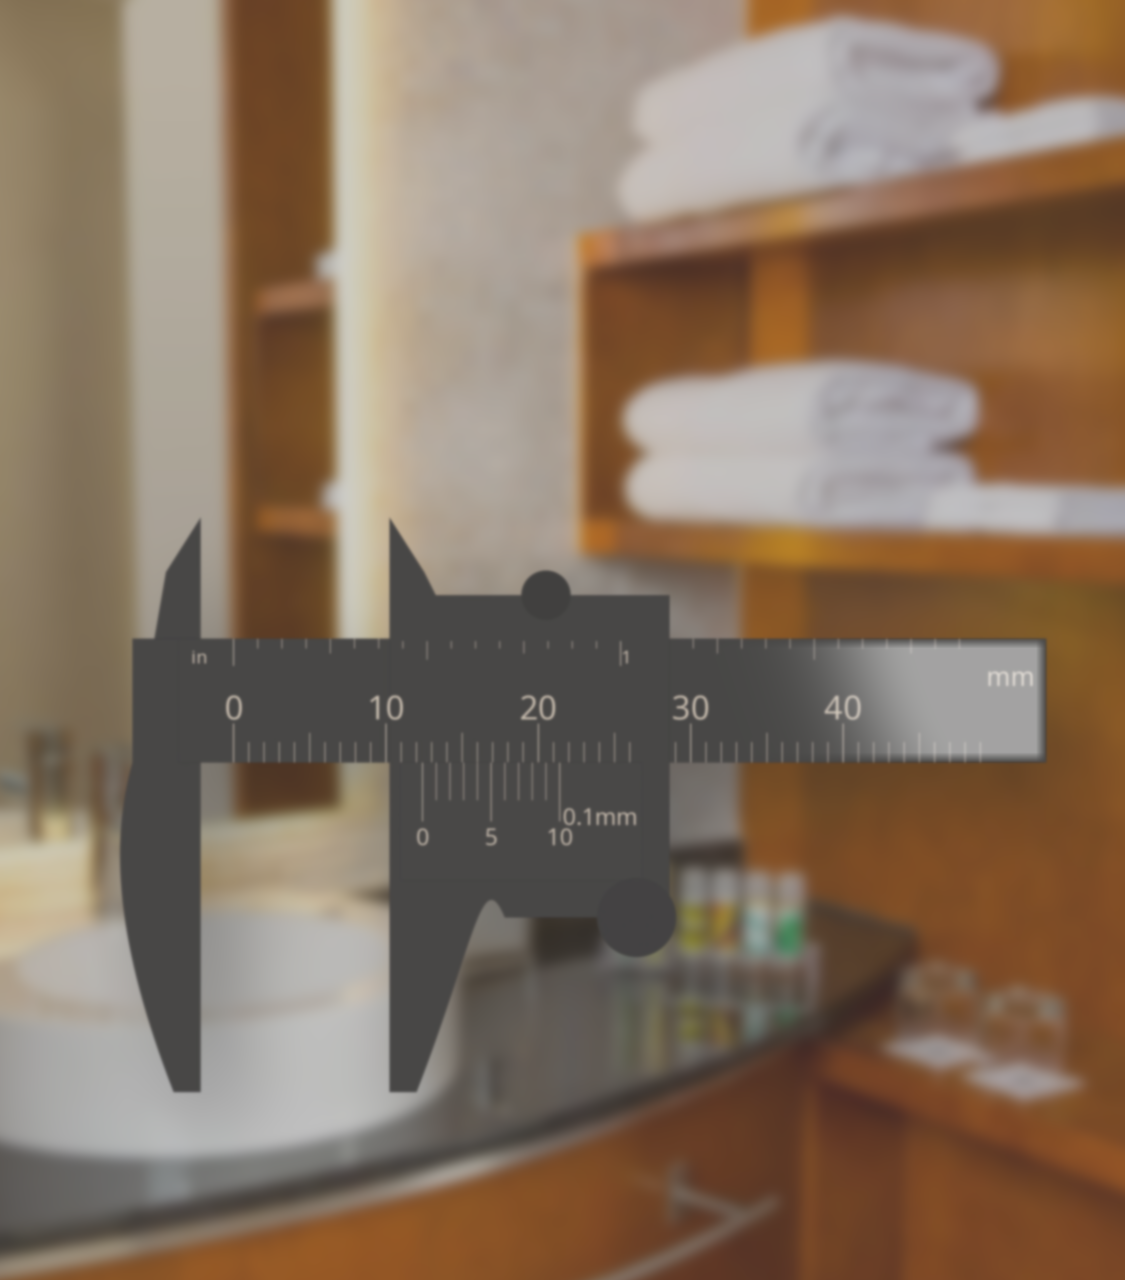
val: 12.4 mm
